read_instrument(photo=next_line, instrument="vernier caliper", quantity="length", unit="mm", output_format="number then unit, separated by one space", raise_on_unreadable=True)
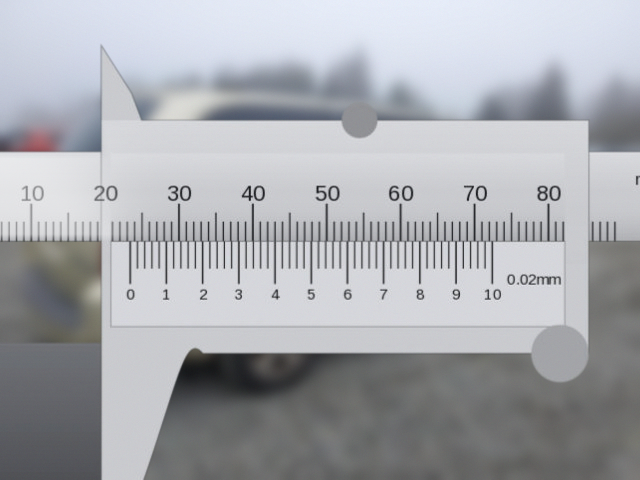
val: 23.4 mm
